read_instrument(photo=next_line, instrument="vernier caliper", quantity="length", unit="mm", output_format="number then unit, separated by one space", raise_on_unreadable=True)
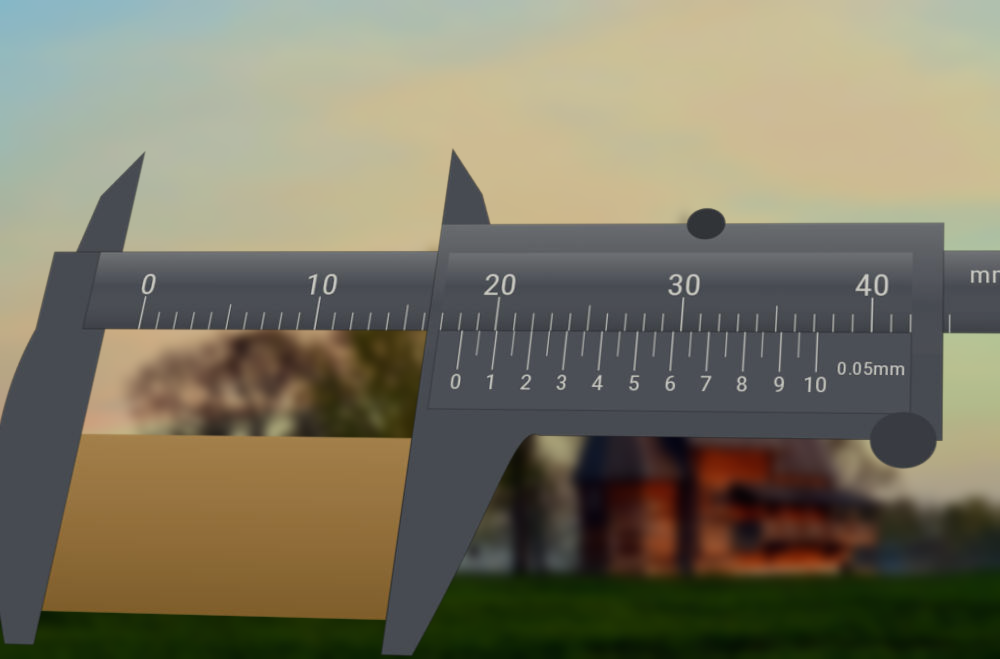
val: 18.2 mm
